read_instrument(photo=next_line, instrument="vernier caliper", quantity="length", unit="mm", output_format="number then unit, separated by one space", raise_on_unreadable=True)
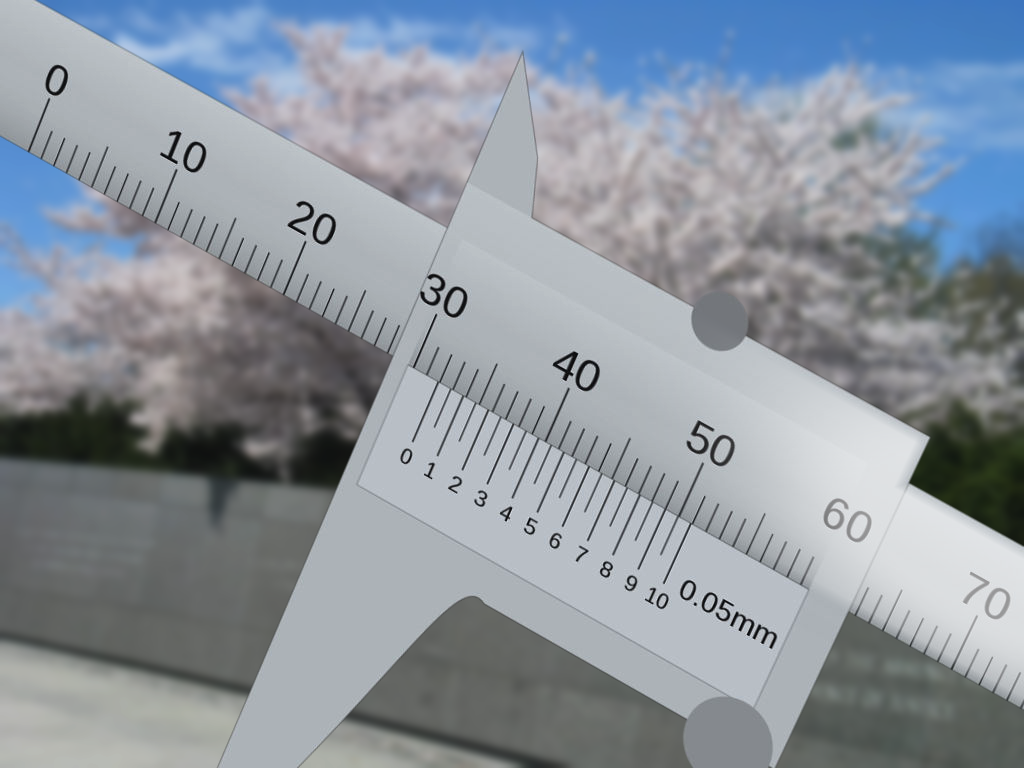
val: 31.9 mm
